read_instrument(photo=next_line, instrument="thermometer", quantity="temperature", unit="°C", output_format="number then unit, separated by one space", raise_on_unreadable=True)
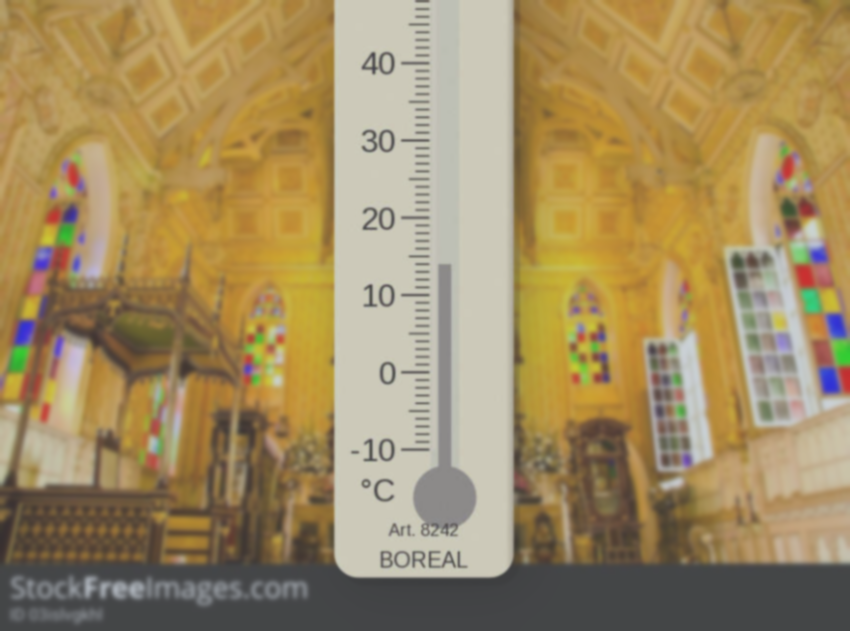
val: 14 °C
